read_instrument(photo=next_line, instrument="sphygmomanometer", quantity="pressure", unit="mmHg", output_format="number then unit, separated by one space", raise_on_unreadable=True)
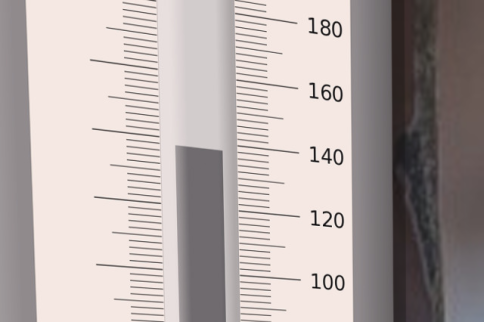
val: 138 mmHg
